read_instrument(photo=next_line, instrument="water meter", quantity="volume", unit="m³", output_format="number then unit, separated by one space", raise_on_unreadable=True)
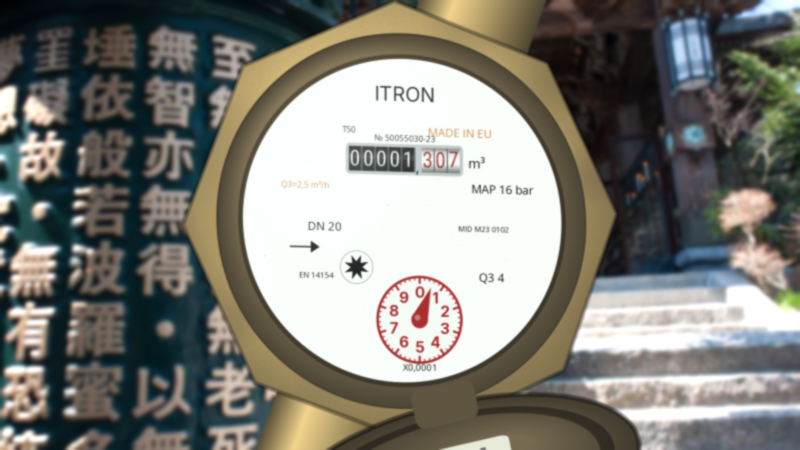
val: 1.3070 m³
